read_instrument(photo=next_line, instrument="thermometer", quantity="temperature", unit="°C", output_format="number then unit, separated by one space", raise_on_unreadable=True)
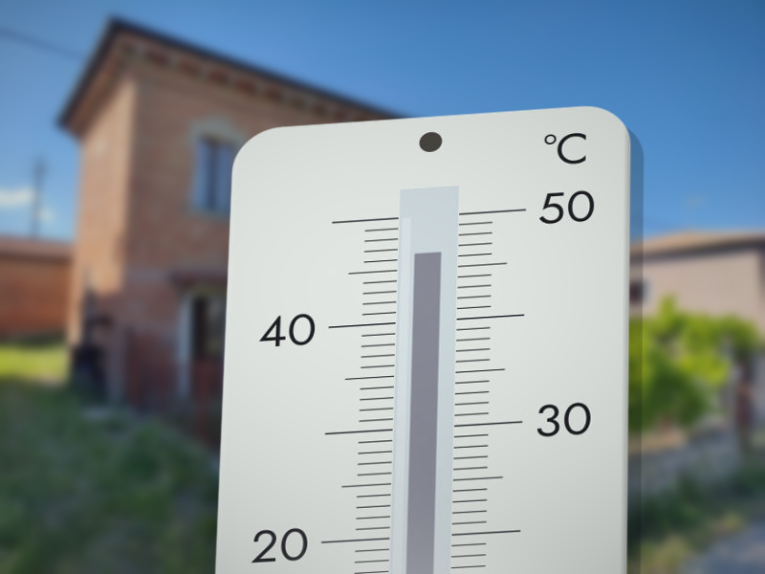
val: 46.5 °C
